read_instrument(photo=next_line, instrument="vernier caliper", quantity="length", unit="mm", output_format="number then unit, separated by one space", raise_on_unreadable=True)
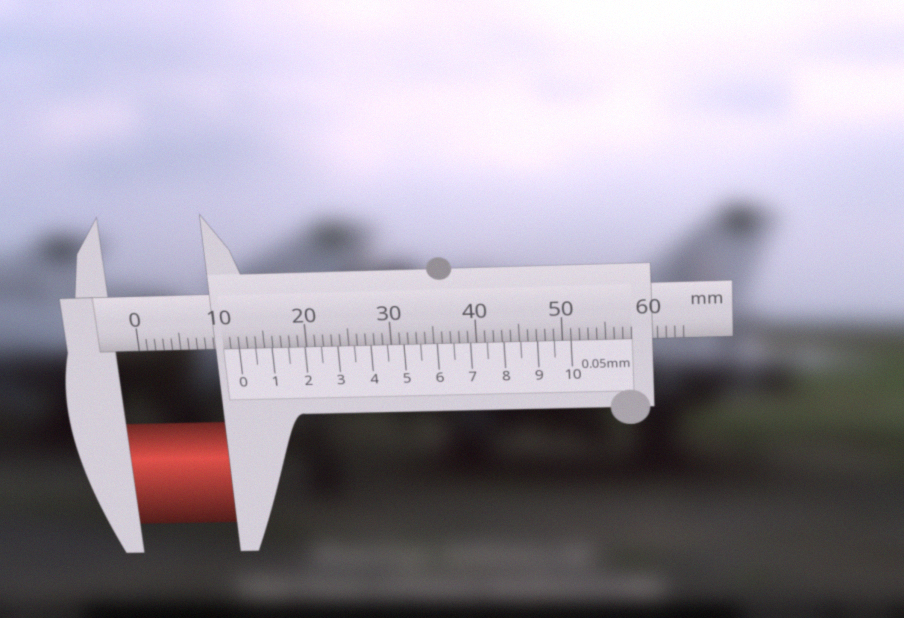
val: 12.0 mm
